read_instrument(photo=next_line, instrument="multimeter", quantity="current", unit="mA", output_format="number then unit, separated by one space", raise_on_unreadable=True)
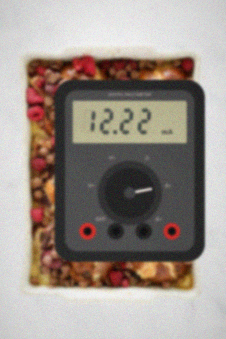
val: 12.22 mA
